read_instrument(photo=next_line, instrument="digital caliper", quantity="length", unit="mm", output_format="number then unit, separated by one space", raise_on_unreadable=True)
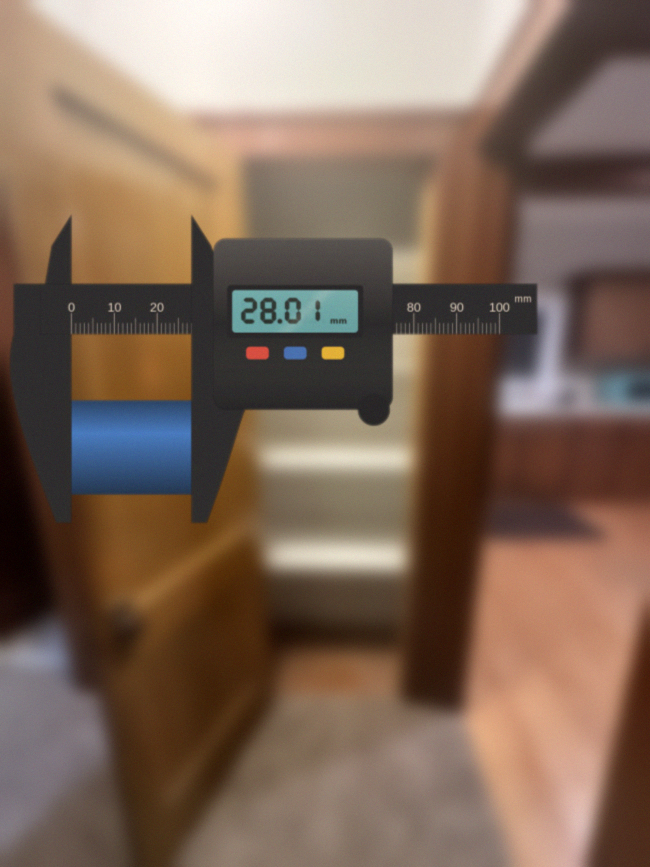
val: 28.01 mm
